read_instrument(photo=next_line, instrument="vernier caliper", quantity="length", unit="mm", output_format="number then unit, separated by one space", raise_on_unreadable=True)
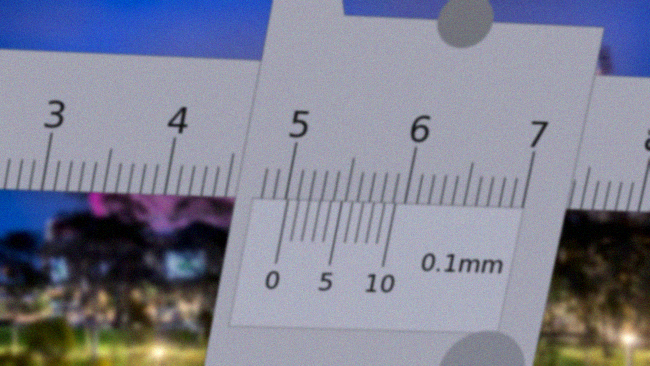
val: 50.2 mm
